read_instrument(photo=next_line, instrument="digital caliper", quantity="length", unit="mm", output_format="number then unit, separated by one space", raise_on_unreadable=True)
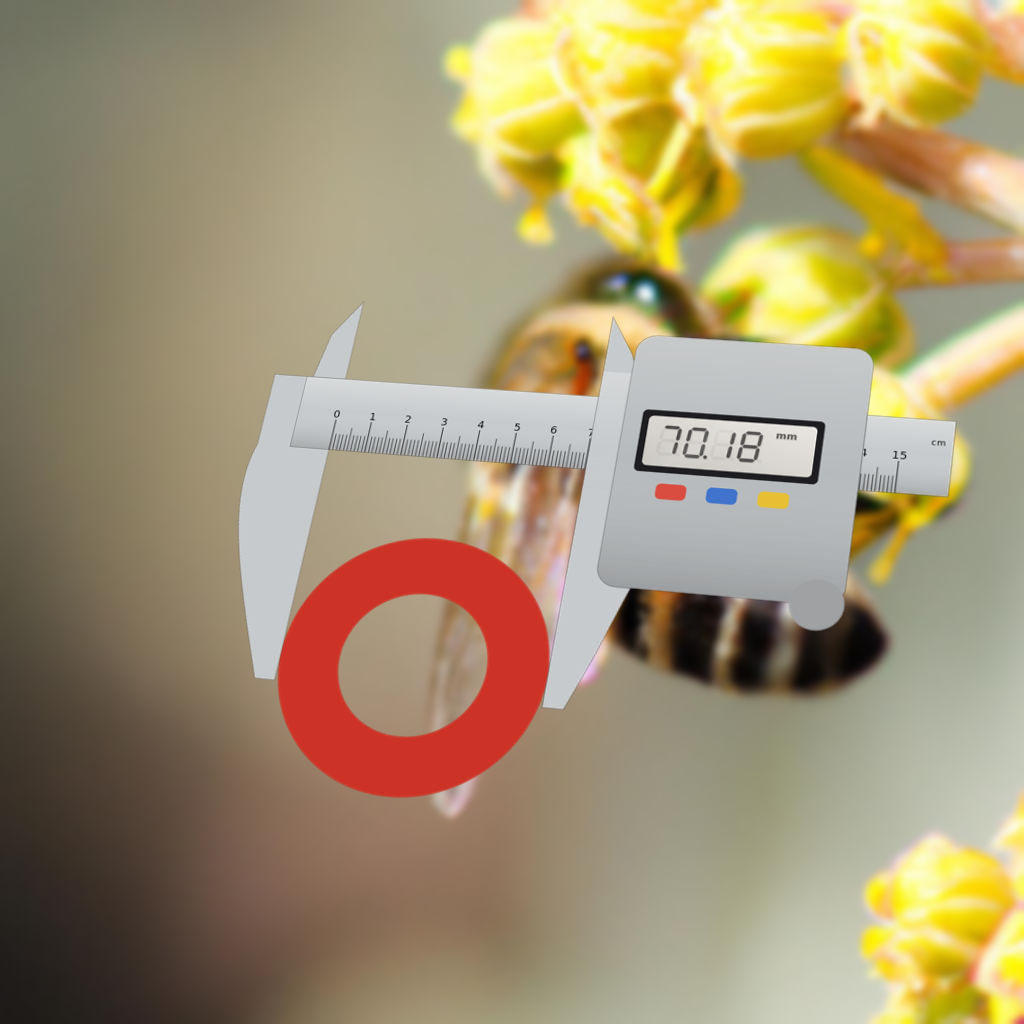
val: 70.18 mm
